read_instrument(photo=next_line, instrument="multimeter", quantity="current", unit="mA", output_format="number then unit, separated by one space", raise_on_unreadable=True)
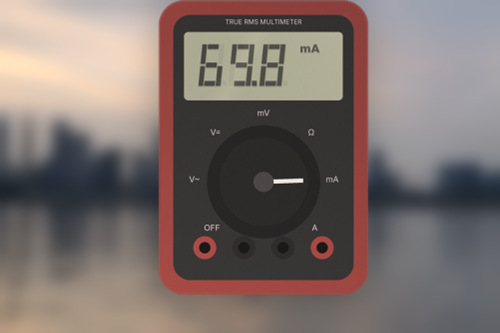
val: 69.8 mA
